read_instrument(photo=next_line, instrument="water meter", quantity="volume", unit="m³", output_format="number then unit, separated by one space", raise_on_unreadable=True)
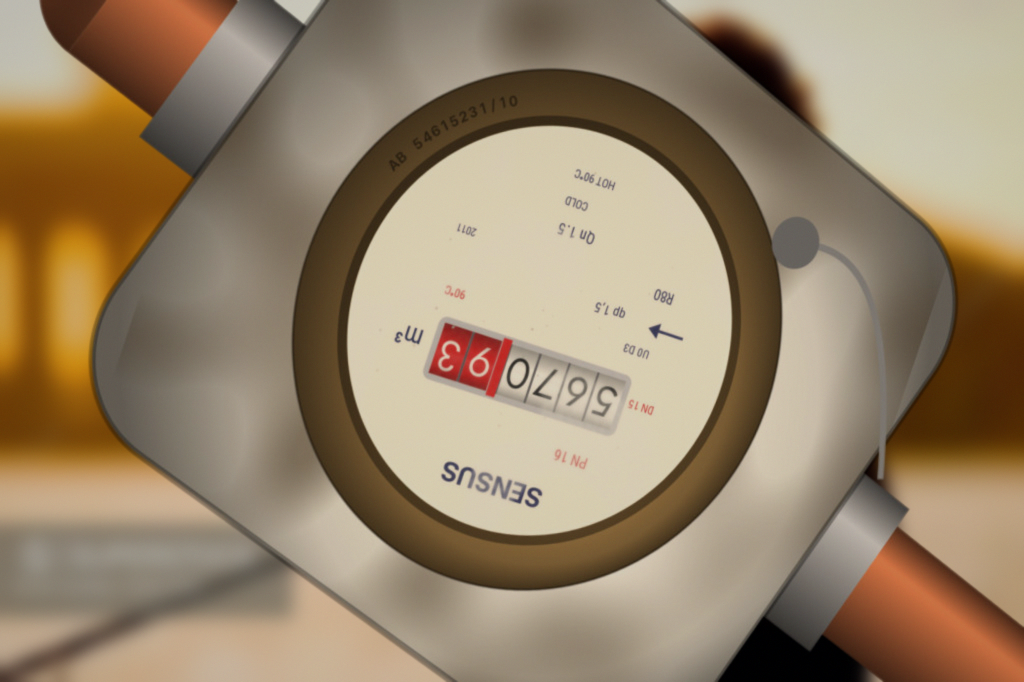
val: 5670.93 m³
